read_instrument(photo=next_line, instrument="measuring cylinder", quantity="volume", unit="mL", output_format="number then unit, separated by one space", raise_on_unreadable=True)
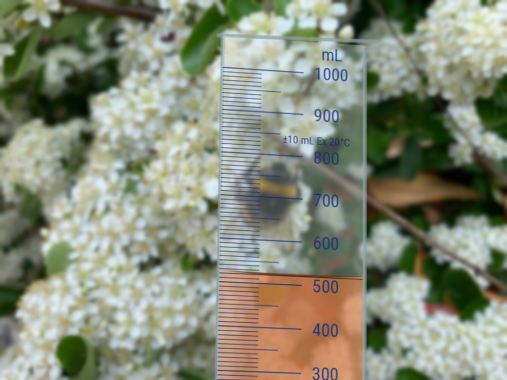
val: 520 mL
